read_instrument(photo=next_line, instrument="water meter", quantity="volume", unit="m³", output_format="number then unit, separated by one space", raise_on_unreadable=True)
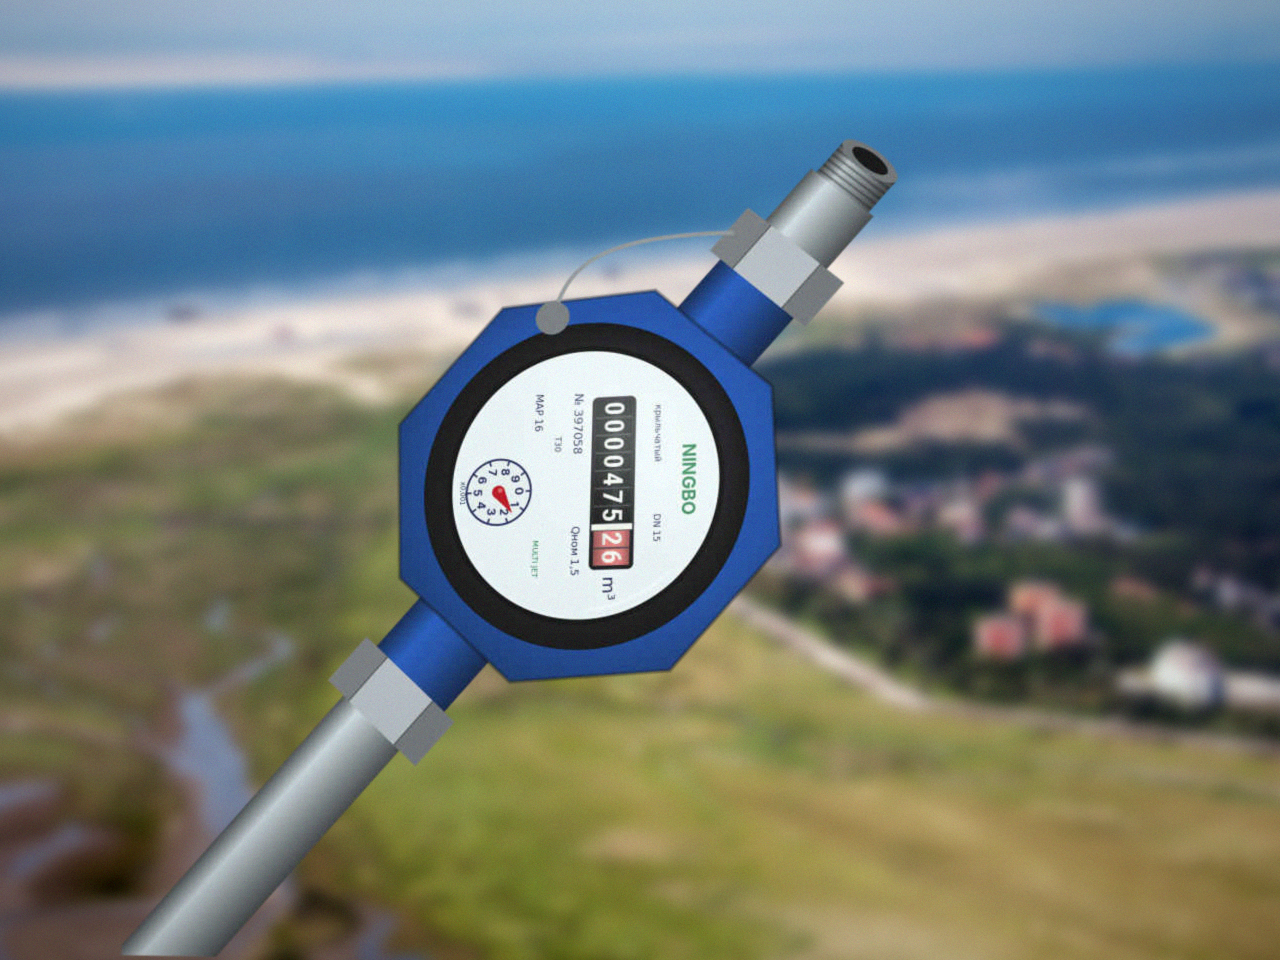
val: 475.261 m³
